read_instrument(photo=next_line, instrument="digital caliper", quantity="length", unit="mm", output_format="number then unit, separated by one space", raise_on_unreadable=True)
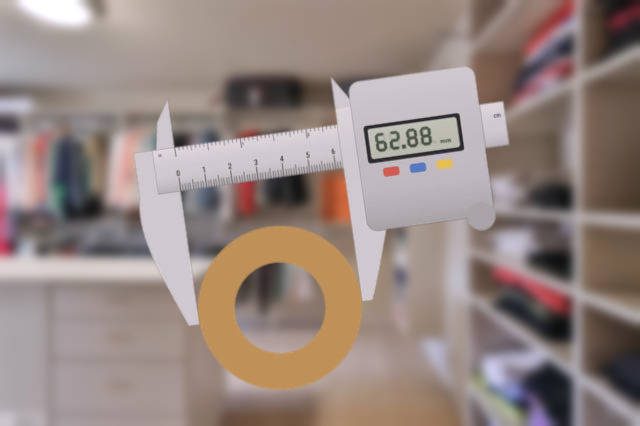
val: 62.88 mm
